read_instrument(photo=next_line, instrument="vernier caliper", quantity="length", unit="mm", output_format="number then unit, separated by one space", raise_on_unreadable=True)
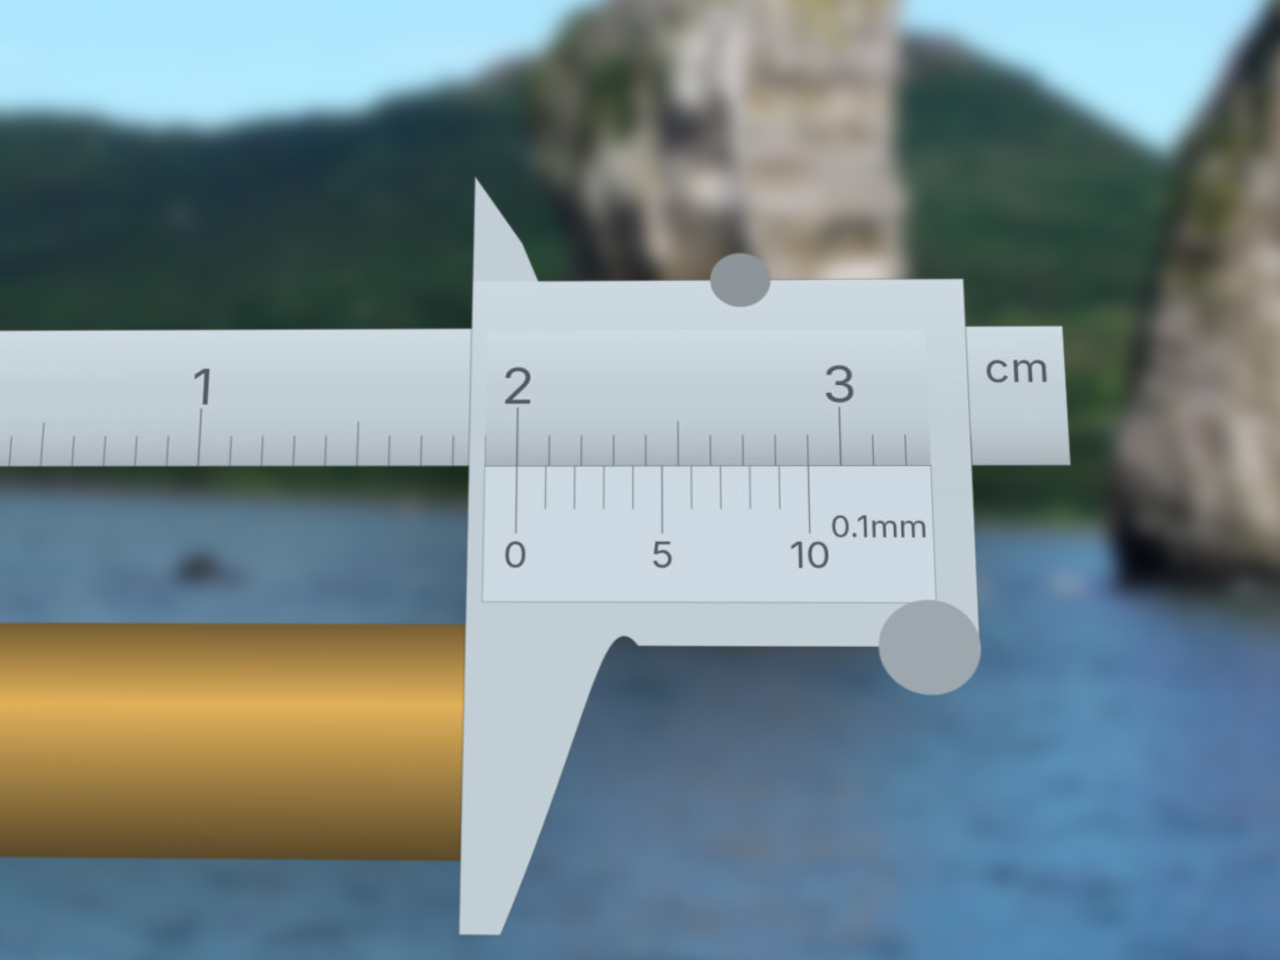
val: 20.0 mm
